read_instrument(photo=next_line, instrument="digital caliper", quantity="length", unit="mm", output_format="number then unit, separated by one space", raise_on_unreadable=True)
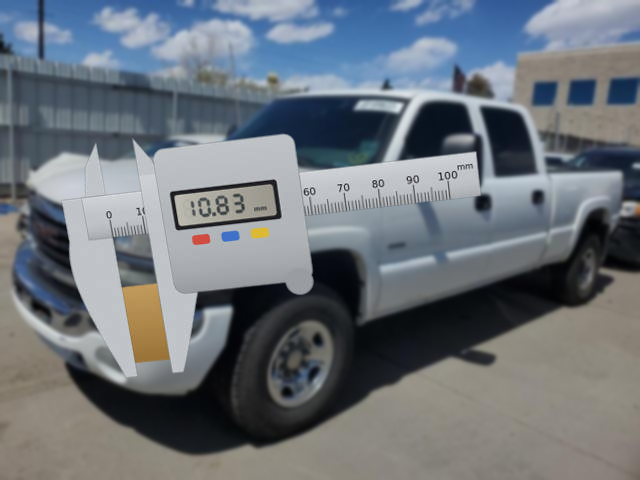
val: 10.83 mm
